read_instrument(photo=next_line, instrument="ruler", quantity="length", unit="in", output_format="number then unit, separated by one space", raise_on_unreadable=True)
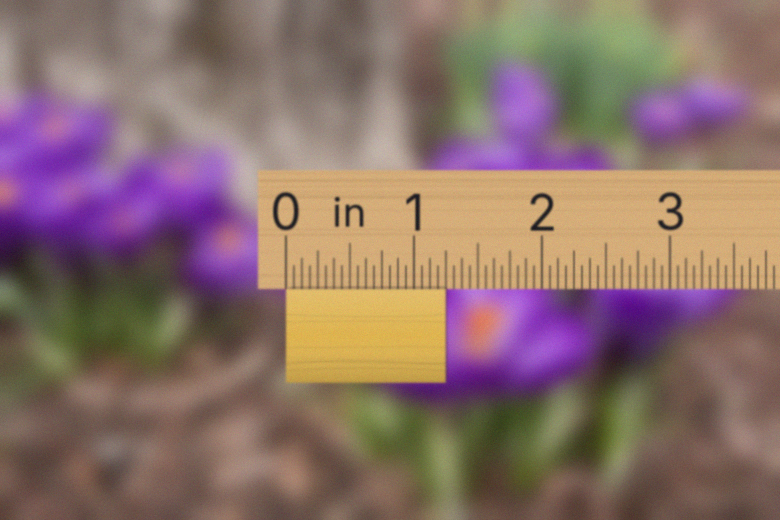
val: 1.25 in
